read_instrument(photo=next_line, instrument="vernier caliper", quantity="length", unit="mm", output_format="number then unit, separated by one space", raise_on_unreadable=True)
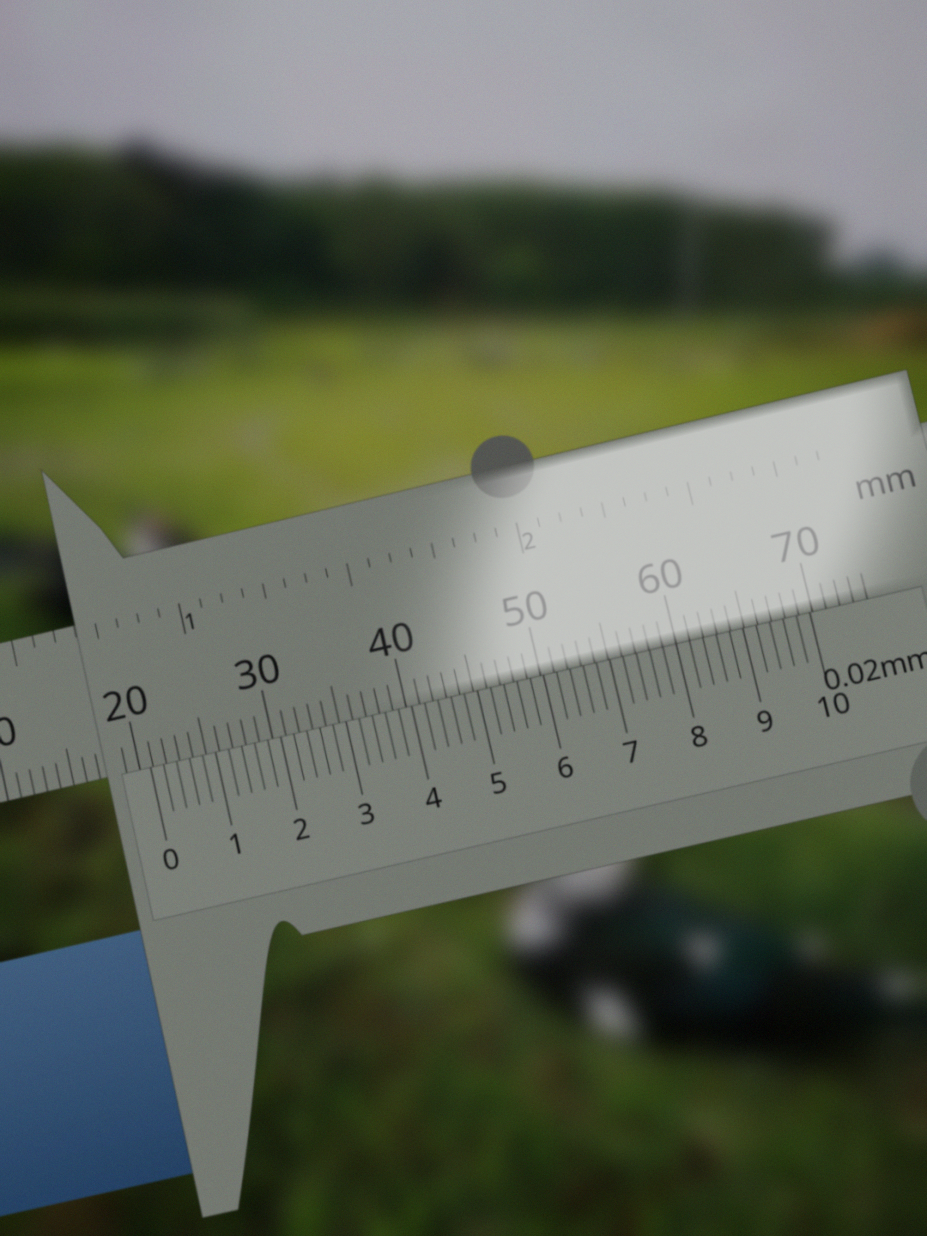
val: 20.8 mm
